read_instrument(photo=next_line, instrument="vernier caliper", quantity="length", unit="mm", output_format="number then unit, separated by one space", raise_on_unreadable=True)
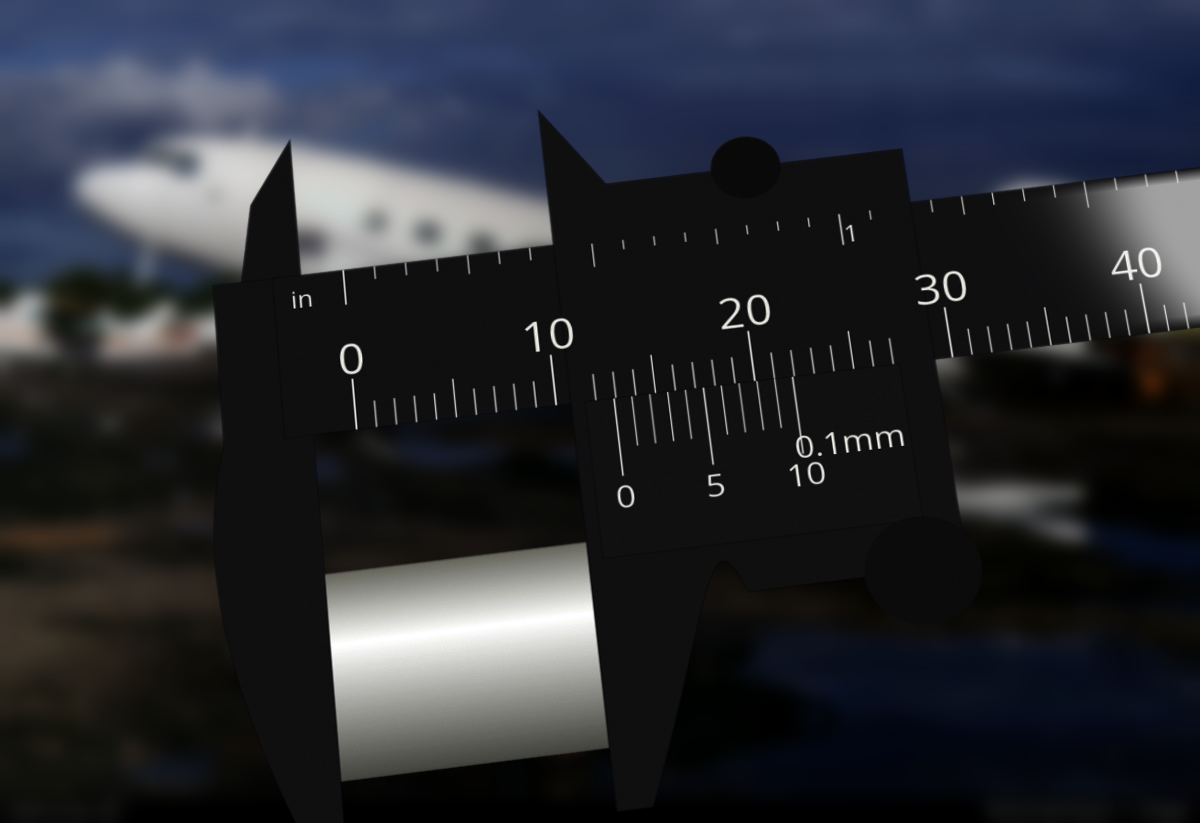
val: 12.9 mm
